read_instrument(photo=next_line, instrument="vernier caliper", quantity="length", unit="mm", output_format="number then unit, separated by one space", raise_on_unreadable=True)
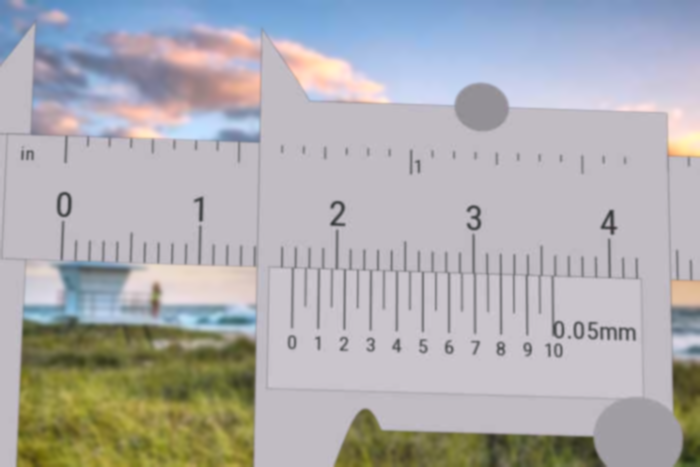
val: 16.8 mm
